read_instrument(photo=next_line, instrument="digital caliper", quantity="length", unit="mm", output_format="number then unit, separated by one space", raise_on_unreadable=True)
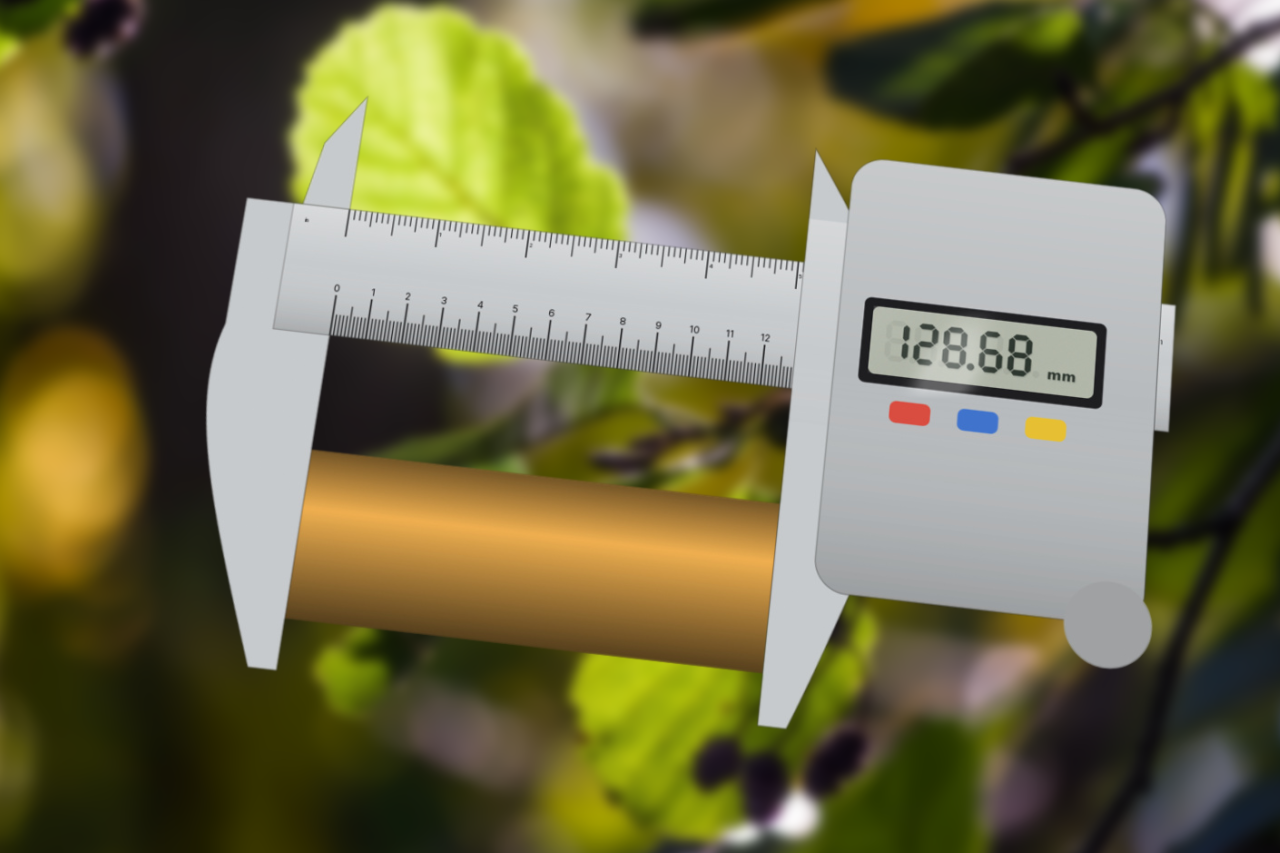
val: 128.68 mm
